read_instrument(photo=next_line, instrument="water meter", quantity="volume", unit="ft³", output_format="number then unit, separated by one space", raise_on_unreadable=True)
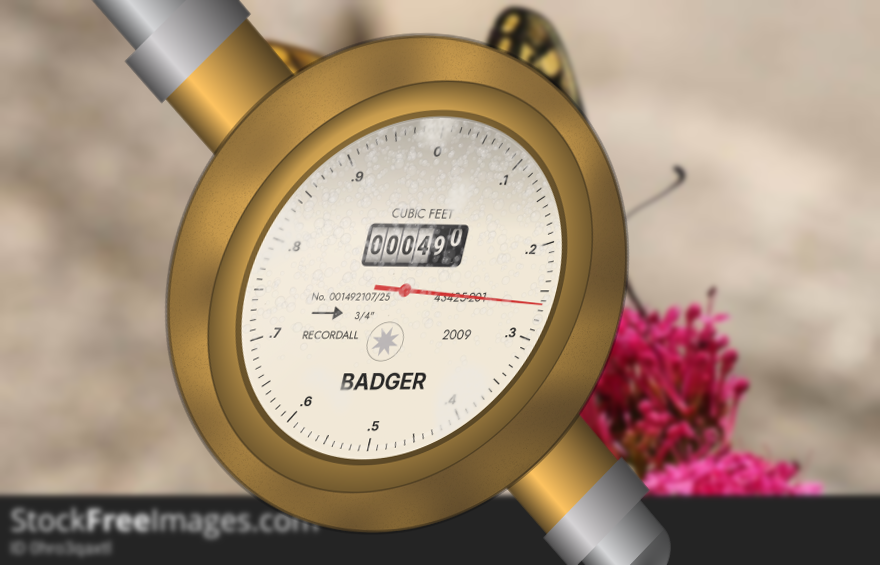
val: 490.26 ft³
